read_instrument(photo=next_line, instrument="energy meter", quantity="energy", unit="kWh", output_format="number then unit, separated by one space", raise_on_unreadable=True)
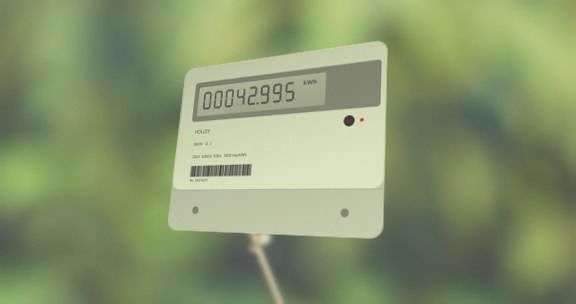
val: 42.995 kWh
